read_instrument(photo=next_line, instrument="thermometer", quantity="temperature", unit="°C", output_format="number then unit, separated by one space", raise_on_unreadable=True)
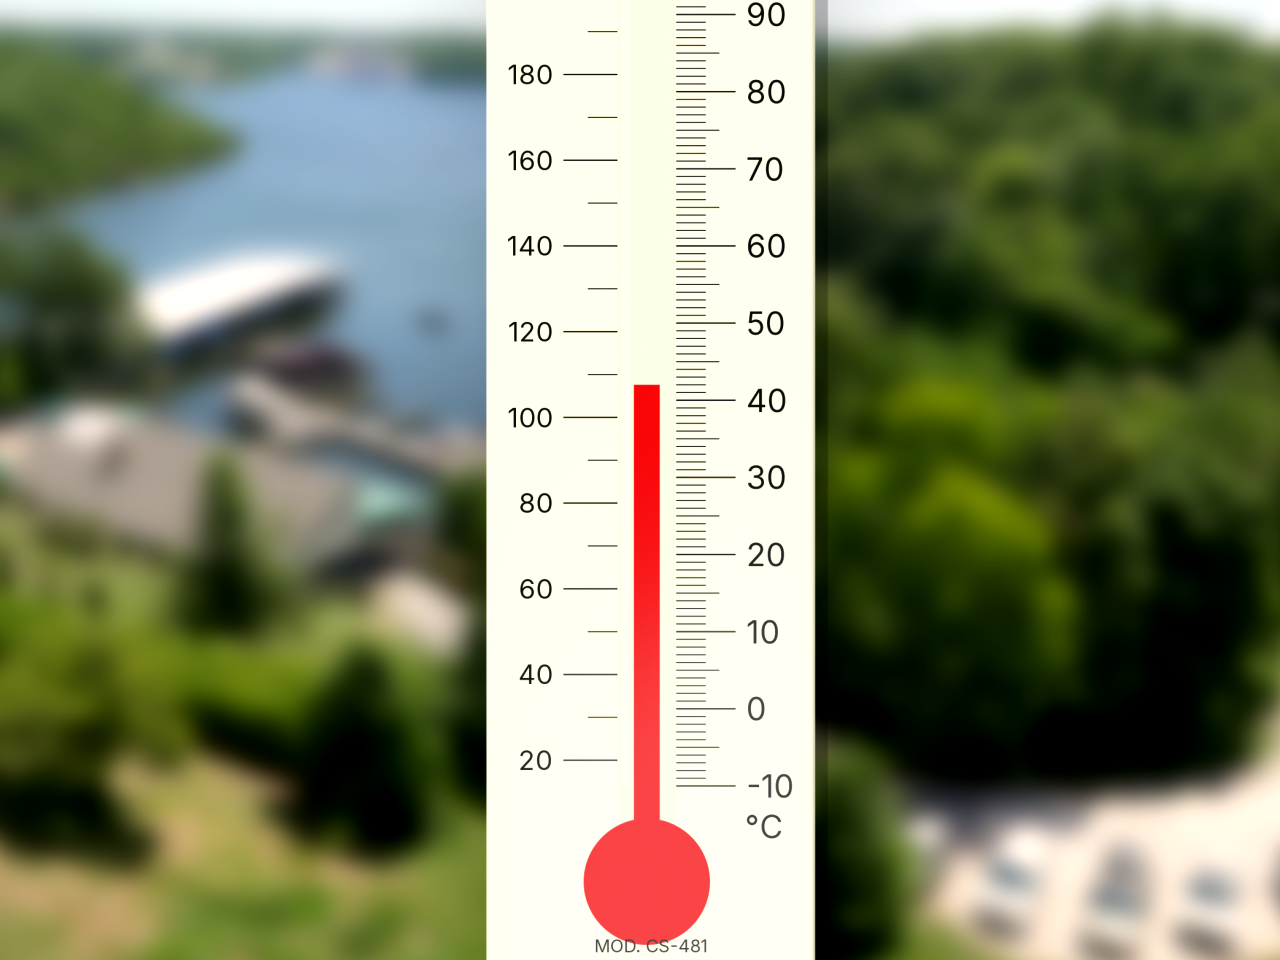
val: 42 °C
